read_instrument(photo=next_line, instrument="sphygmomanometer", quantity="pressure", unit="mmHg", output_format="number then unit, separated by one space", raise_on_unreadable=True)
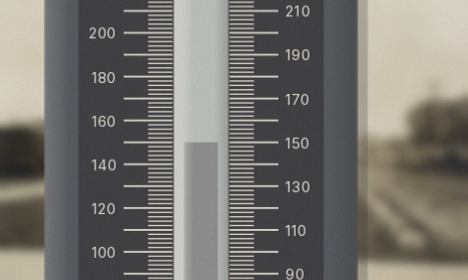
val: 150 mmHg
